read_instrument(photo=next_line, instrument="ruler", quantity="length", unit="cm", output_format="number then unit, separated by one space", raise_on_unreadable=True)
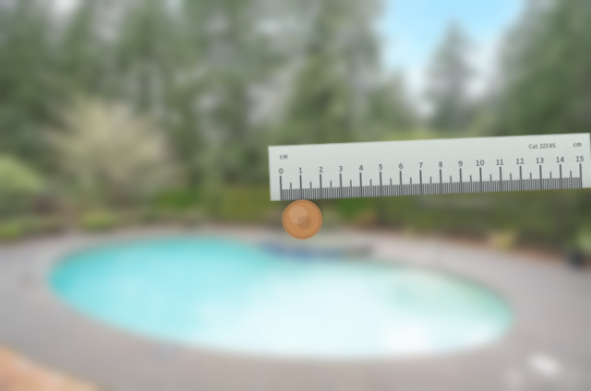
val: 2 cm
